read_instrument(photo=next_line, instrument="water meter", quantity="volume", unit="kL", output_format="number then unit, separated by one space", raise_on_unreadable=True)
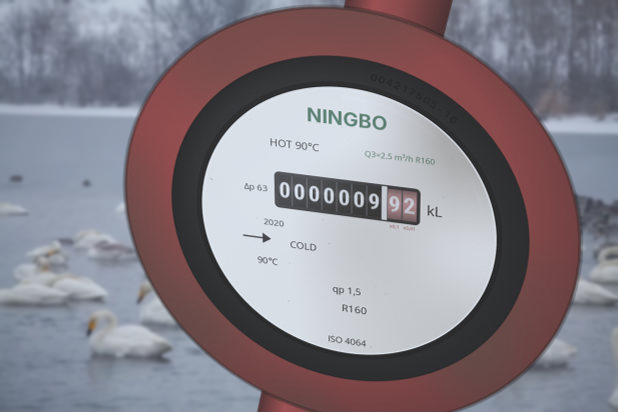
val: 9.92 kL
